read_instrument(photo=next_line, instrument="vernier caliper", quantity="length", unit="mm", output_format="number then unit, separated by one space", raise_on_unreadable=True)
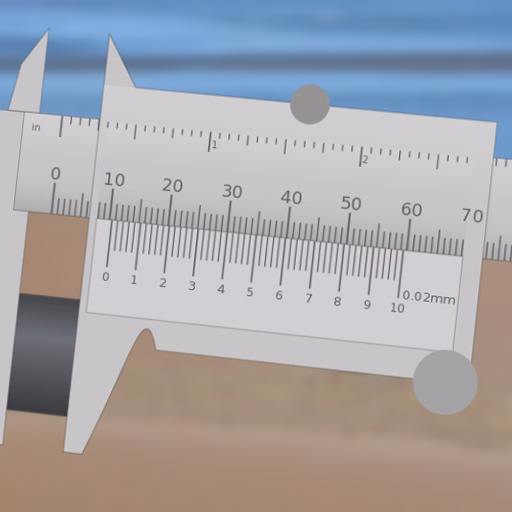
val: 10.4 mm
